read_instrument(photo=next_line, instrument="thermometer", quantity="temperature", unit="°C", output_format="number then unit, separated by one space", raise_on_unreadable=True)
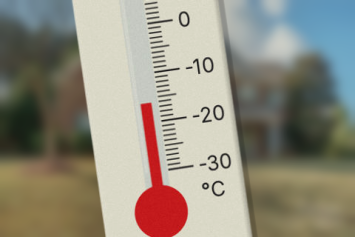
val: -16 °C
